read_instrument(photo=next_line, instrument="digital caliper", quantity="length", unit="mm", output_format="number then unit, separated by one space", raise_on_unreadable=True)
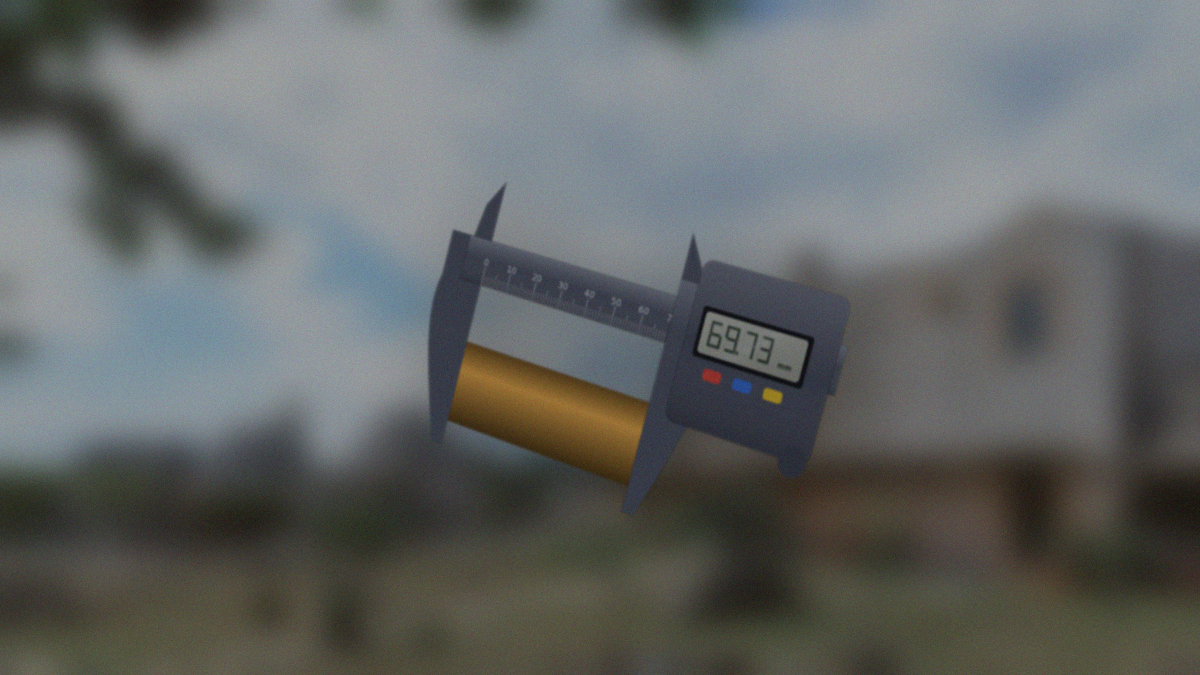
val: 69.73 mm
